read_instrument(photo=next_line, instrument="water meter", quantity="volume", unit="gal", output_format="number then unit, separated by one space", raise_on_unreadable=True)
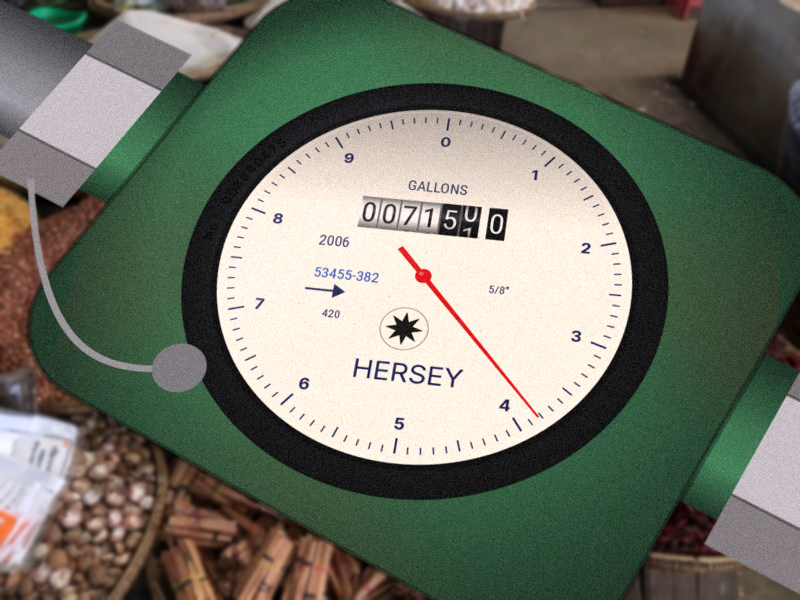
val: 71503.8 gal
